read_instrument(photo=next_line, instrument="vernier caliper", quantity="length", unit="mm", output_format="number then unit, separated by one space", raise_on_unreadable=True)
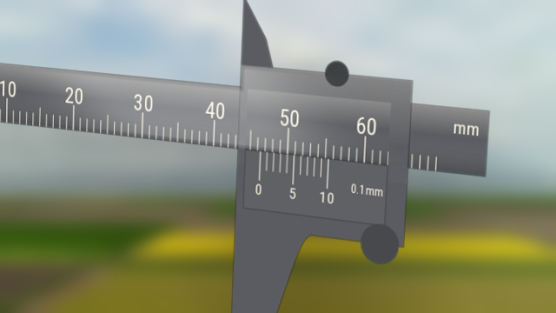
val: 46.4 mm
